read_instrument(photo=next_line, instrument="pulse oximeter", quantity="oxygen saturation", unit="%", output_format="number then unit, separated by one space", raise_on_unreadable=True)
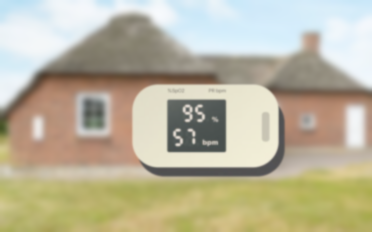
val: 95 %
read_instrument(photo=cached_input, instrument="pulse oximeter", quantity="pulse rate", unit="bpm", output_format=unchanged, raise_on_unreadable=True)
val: 57 bpm
